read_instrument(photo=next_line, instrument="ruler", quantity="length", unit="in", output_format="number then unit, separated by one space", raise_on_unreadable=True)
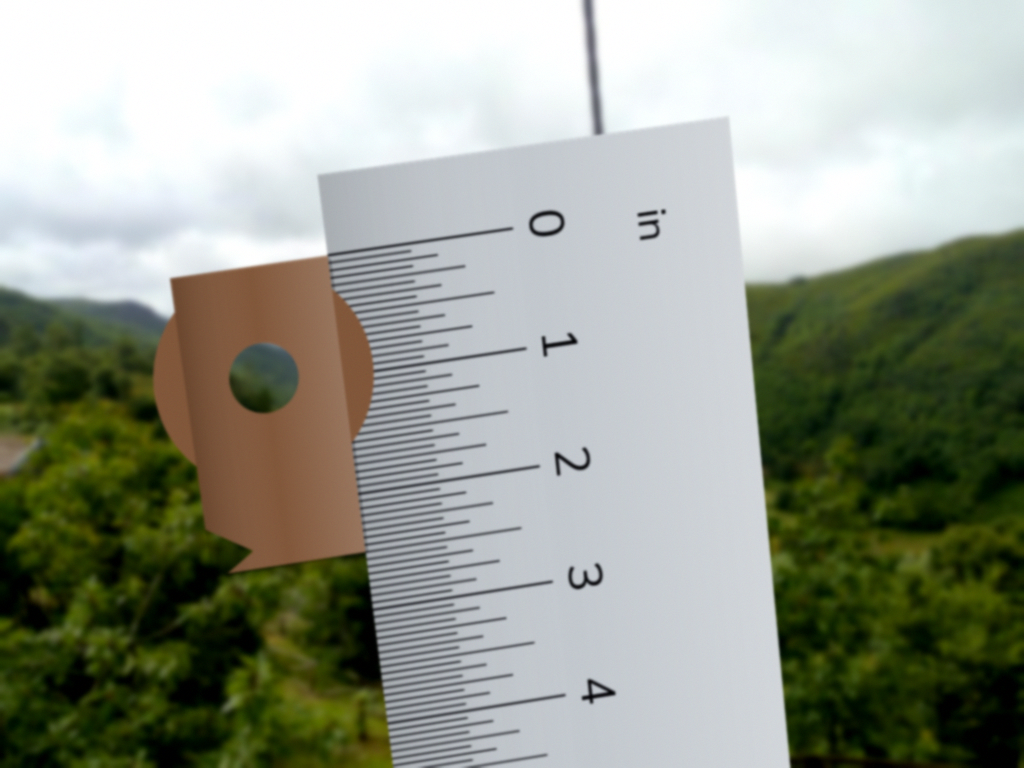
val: 2.5 in
